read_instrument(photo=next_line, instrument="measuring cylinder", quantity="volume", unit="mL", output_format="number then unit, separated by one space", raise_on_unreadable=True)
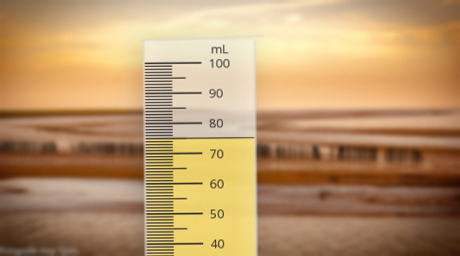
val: 75 mL
